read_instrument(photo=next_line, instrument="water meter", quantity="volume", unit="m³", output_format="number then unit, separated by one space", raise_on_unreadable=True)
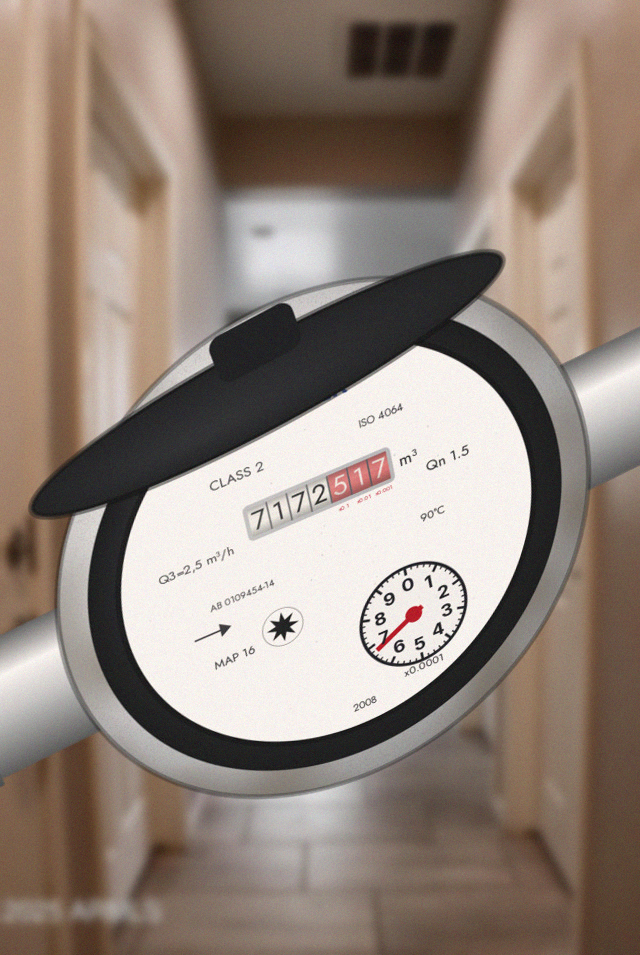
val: 7172.5176 m³
